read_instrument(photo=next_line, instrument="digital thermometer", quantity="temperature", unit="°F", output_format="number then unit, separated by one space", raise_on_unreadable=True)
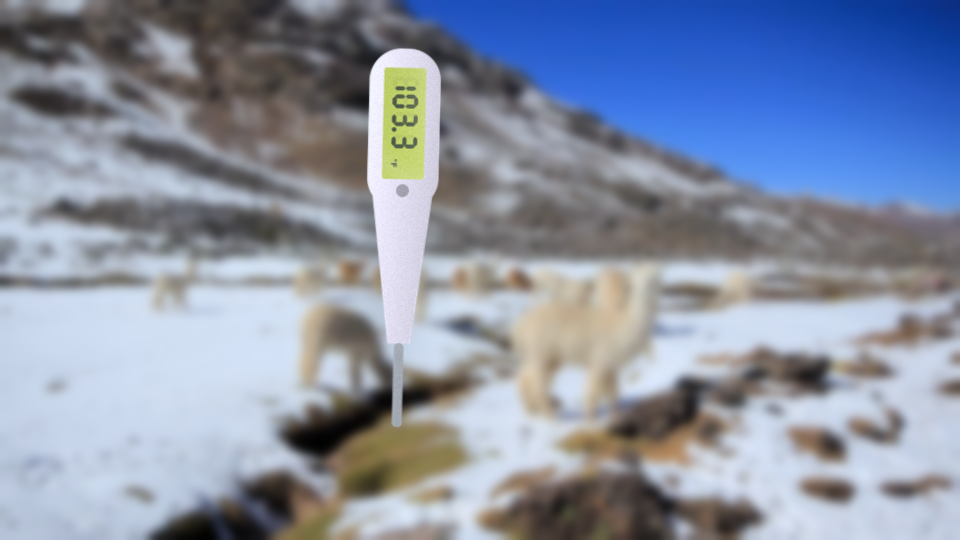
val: 103.3 °F
